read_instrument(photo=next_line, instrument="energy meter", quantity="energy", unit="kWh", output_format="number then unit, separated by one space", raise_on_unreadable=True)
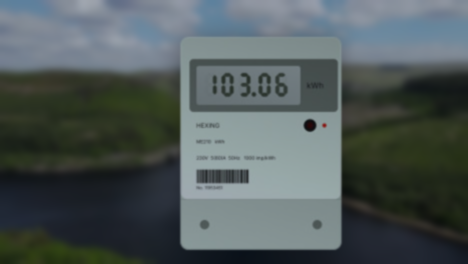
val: 103.06 kWh
